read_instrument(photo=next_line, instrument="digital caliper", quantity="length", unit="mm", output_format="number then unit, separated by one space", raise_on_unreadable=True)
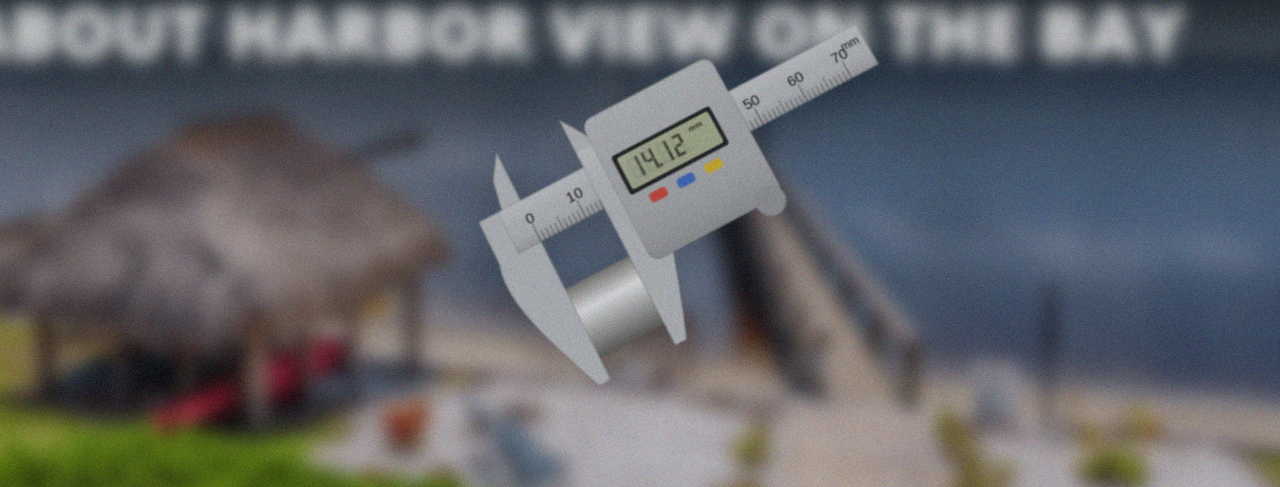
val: 14.12 mm
